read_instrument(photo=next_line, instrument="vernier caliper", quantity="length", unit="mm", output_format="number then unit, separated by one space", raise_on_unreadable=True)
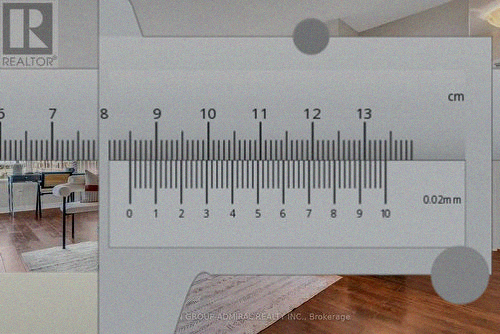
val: 85.0 mm
